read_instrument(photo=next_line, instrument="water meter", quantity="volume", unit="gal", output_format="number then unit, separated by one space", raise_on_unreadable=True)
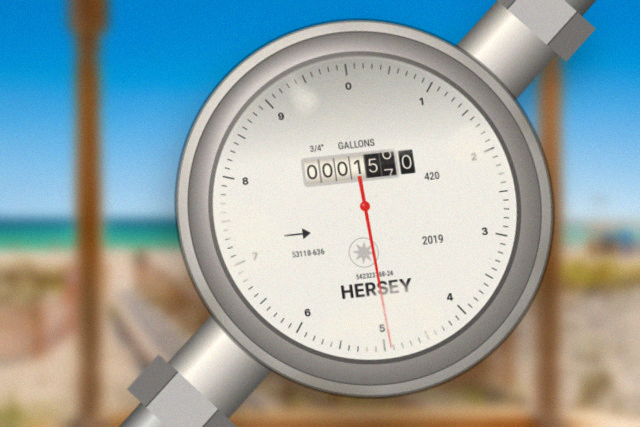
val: 1564.9 gal
